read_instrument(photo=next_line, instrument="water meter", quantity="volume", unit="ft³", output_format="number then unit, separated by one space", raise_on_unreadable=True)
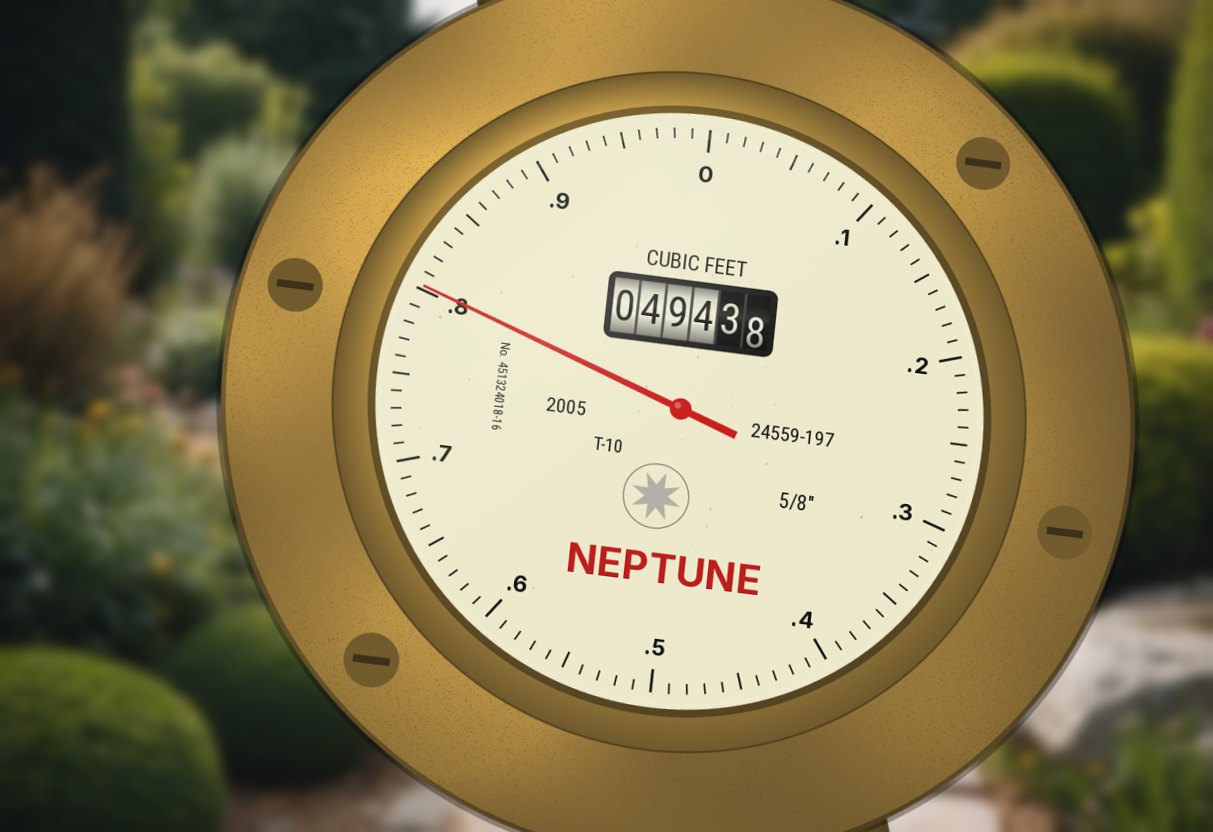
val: 49437.80 ft³
